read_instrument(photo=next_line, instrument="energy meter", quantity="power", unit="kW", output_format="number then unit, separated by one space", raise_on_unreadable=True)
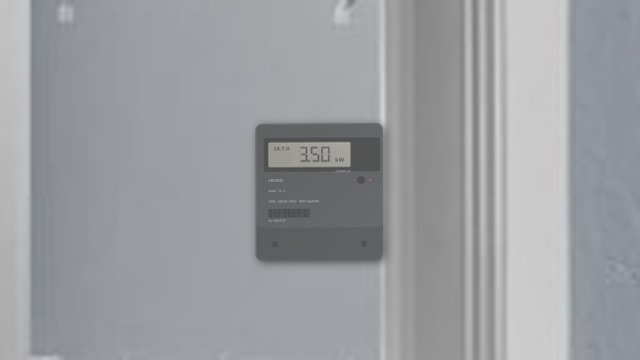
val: 3.50 kW
